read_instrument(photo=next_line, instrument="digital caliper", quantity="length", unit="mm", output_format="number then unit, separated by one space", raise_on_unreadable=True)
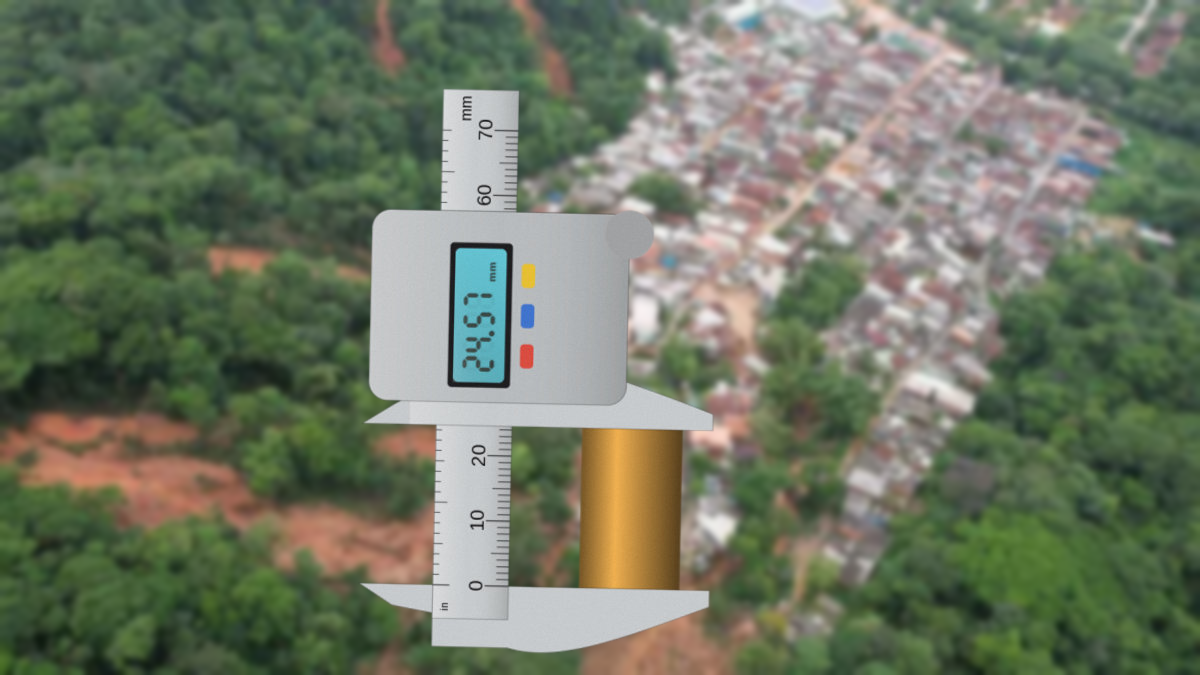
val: 24.57 mm
